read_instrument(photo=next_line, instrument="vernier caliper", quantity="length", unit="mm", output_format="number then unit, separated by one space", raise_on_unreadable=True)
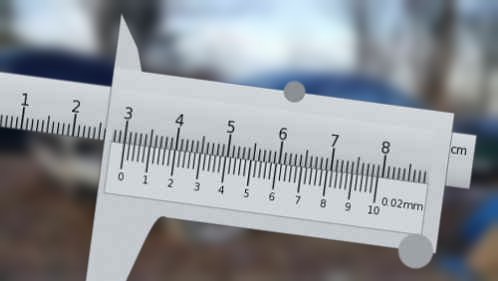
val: 30.0 mm
